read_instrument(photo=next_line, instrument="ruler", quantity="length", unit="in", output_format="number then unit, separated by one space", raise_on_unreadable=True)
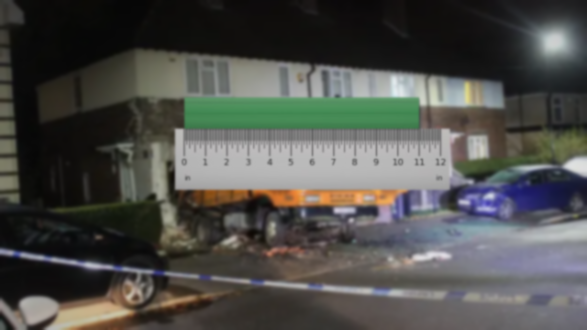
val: 11 in
